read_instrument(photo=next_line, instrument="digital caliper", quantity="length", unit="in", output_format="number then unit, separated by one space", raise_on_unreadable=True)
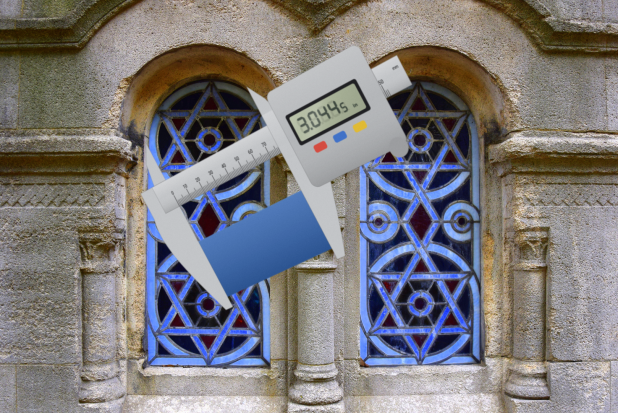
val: 3.0445 in
